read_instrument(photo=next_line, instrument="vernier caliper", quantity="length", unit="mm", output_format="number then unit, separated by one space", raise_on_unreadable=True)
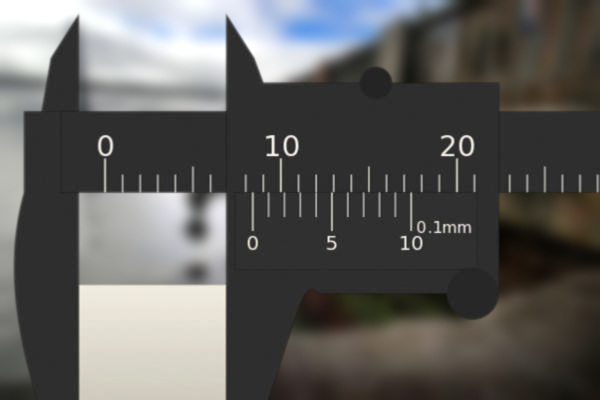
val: 8.4 mm
